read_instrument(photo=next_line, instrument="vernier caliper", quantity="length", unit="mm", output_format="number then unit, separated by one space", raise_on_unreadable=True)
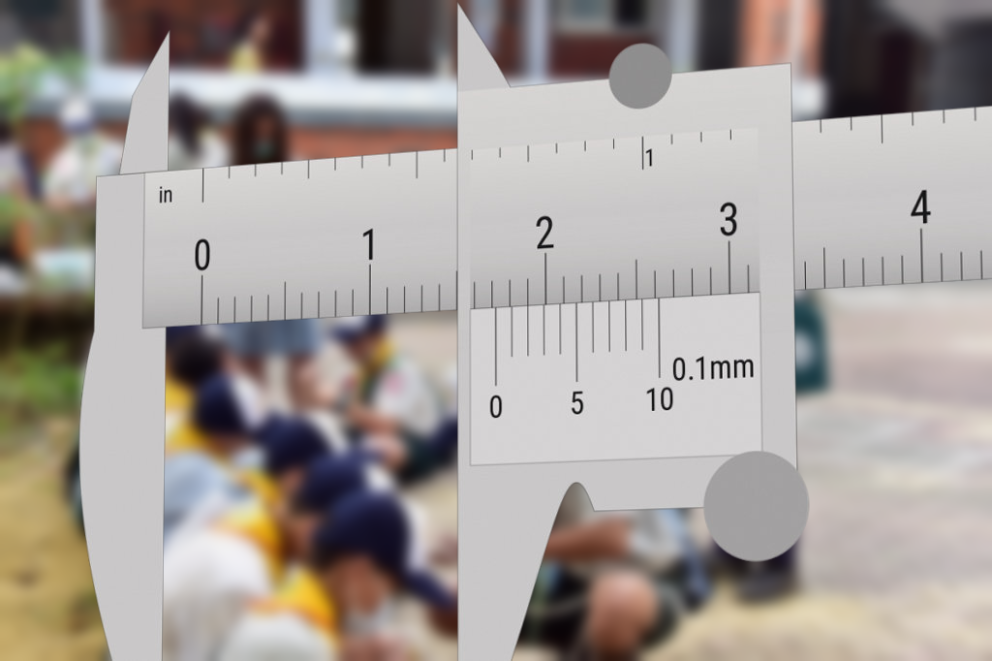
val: 17.2 mm
